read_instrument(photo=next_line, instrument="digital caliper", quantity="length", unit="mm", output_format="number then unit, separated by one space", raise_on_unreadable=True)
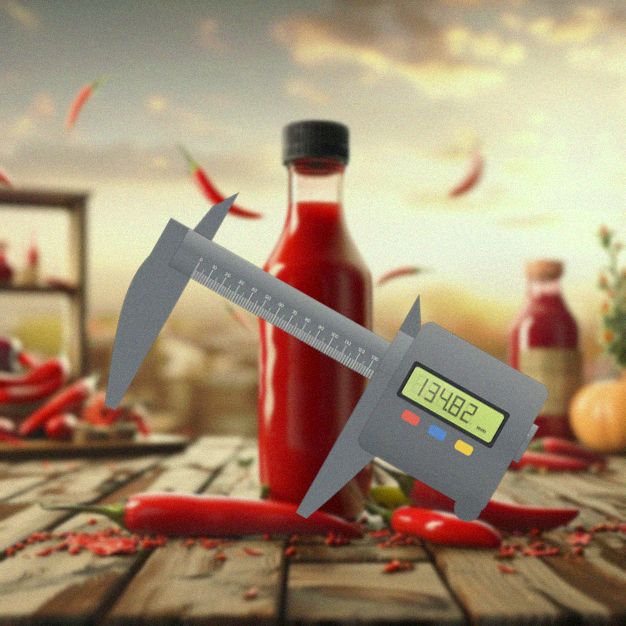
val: 134.82 mm
